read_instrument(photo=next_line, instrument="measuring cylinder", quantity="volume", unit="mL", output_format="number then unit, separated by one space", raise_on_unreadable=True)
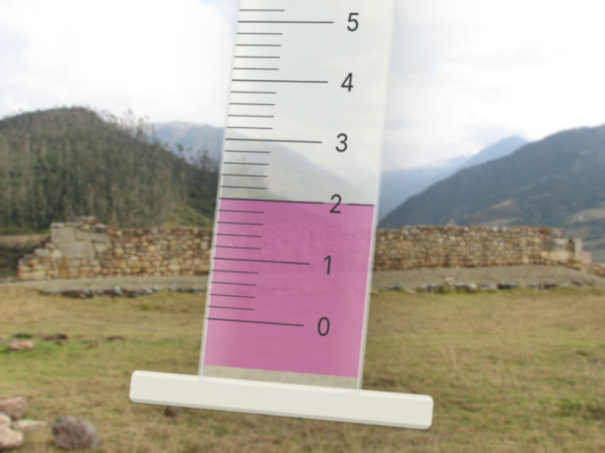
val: 2 mL
